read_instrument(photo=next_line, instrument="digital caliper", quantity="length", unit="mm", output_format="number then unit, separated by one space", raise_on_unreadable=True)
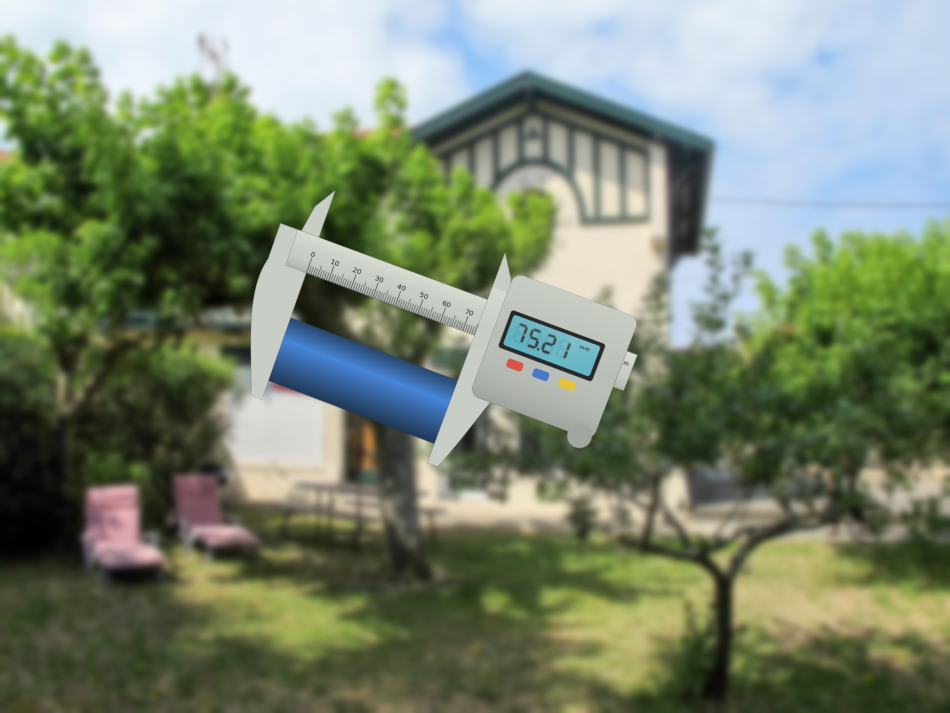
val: 75.21 mm
